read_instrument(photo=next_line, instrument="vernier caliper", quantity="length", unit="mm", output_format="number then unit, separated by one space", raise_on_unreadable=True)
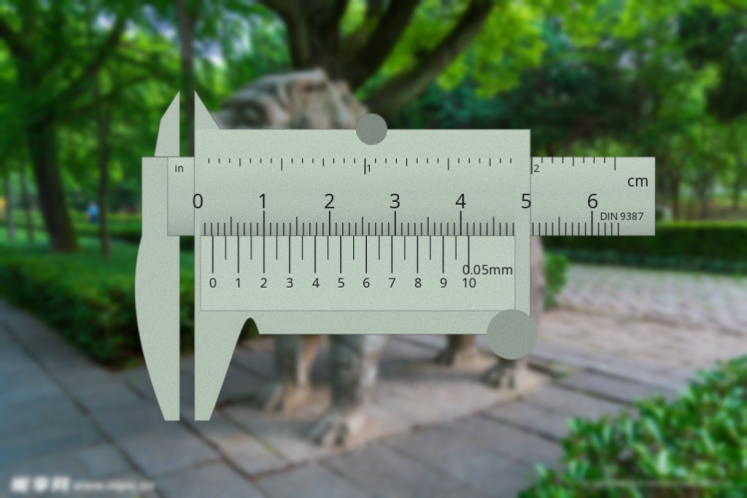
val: 2.2 mm
